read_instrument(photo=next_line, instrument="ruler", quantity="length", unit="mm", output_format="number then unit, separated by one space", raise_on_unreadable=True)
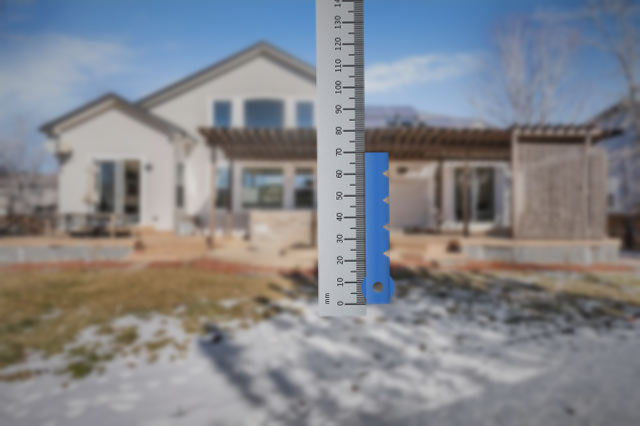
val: 70 mm
